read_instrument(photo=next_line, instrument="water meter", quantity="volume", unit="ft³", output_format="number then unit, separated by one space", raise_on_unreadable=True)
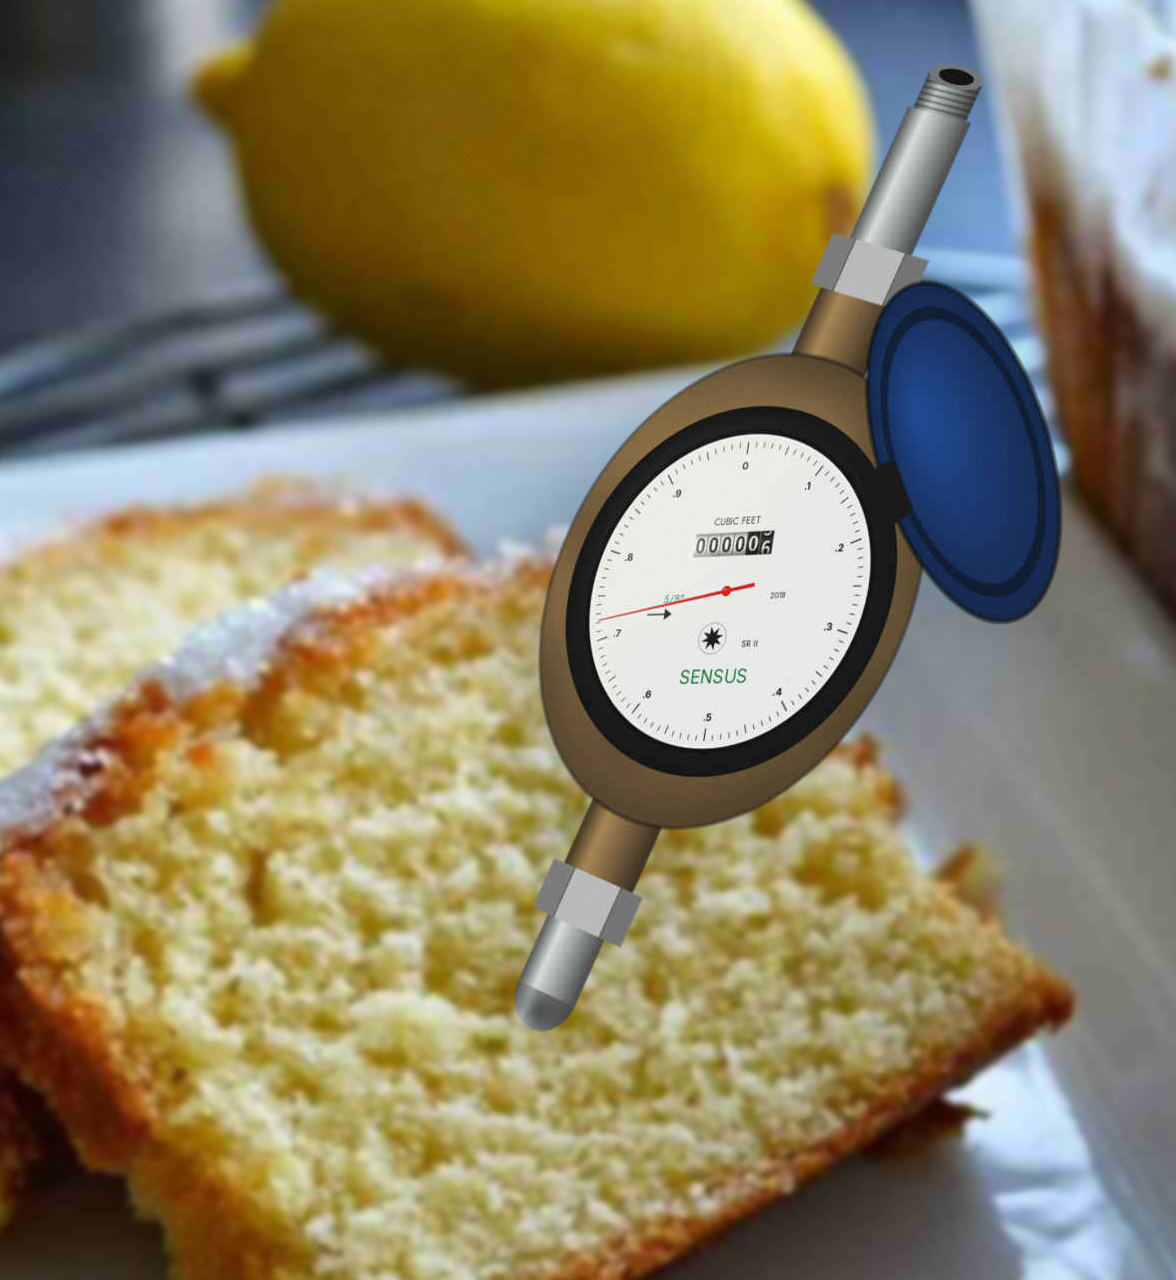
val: 5.72 ft³
